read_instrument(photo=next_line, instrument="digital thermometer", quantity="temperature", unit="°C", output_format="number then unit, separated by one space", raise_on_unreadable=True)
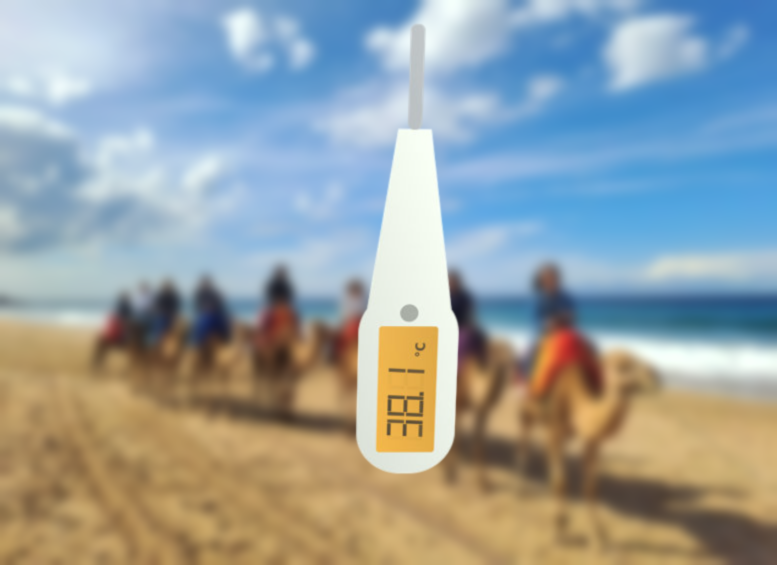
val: 38.1 °C
